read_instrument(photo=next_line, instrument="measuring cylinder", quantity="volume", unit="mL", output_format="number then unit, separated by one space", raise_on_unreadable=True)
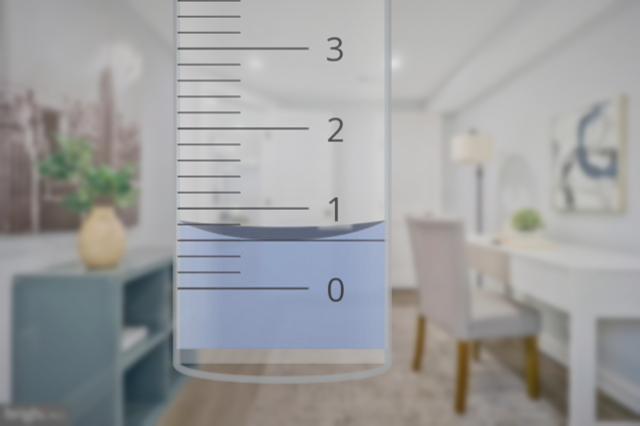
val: 0.6 mL
